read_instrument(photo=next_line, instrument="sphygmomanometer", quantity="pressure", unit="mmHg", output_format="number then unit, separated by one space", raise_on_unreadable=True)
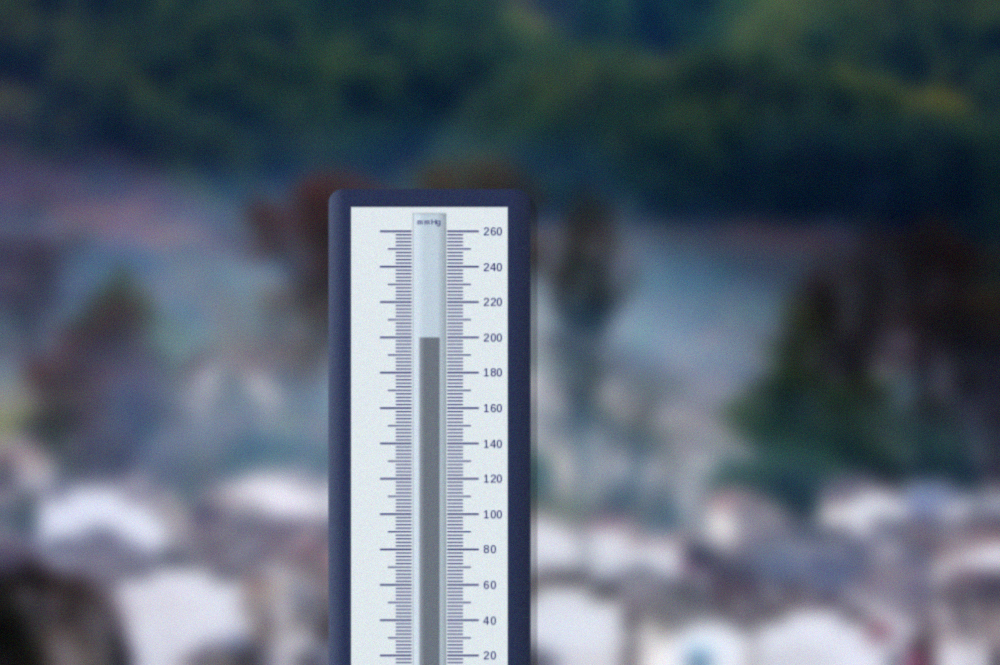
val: 200 mmHg
